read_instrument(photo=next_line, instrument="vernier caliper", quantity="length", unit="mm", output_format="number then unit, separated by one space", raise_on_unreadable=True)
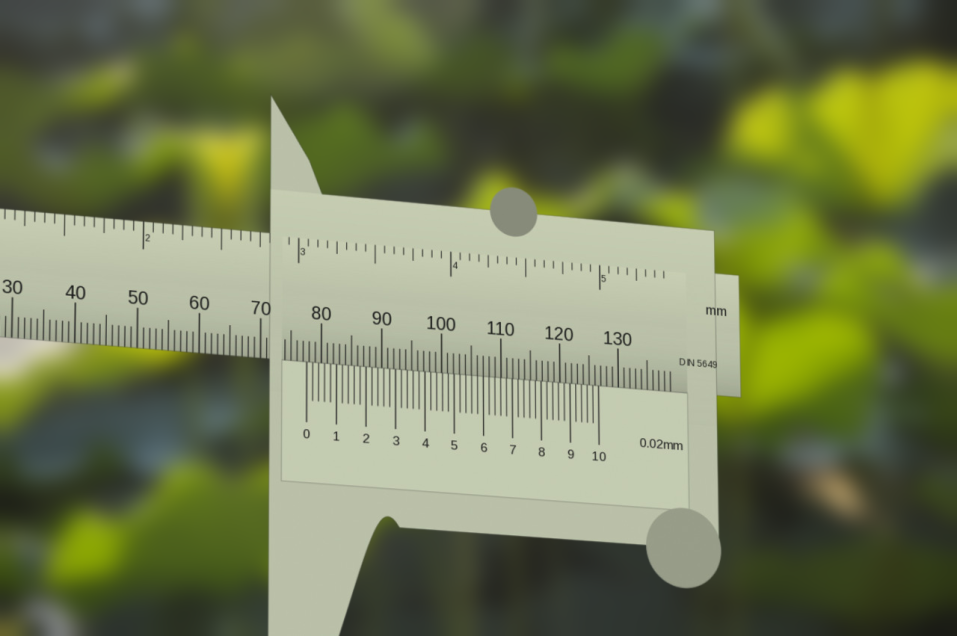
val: 77.6 mm
